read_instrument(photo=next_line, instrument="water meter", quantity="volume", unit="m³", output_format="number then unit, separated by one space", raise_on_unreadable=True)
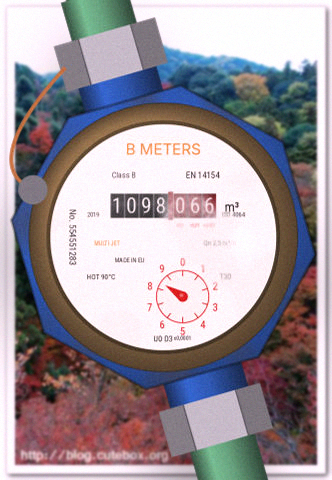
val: 1098.0668 m³
